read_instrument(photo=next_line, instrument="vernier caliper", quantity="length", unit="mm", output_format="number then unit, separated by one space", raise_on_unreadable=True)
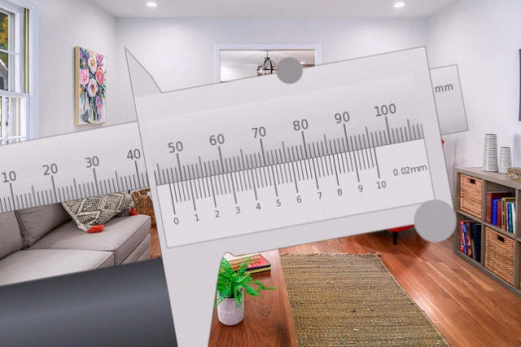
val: 47.0 mm
